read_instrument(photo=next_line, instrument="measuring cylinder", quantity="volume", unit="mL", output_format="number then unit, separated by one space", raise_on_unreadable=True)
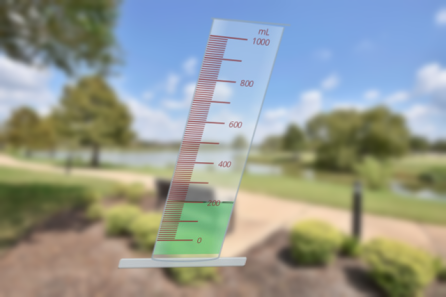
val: 200 mL
